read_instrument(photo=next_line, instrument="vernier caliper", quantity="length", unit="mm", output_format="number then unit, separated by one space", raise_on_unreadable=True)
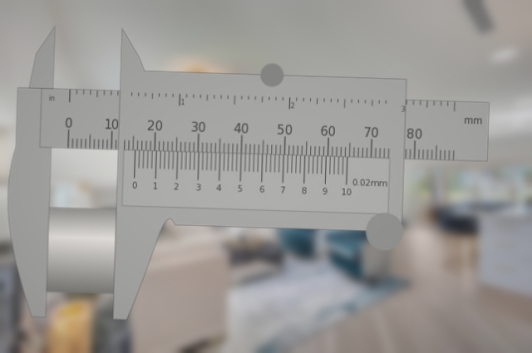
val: 15.5 mm
